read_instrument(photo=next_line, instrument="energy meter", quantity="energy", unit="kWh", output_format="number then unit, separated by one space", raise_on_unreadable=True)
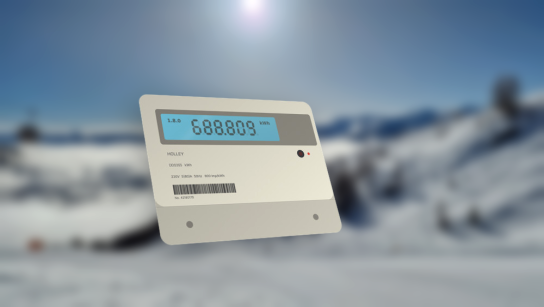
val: 688.809 kWh
